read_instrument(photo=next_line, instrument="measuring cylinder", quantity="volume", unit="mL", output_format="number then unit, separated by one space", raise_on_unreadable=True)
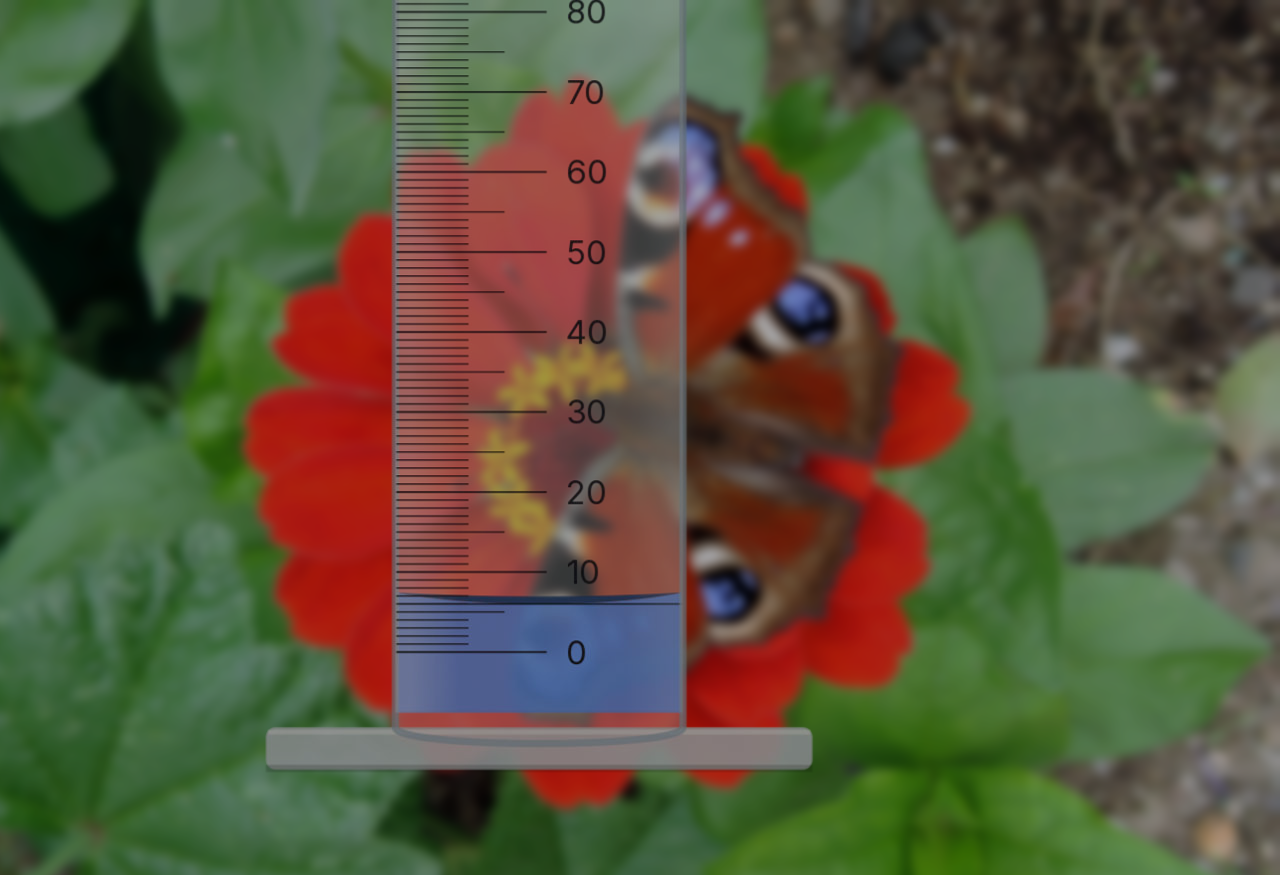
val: 6 mL
